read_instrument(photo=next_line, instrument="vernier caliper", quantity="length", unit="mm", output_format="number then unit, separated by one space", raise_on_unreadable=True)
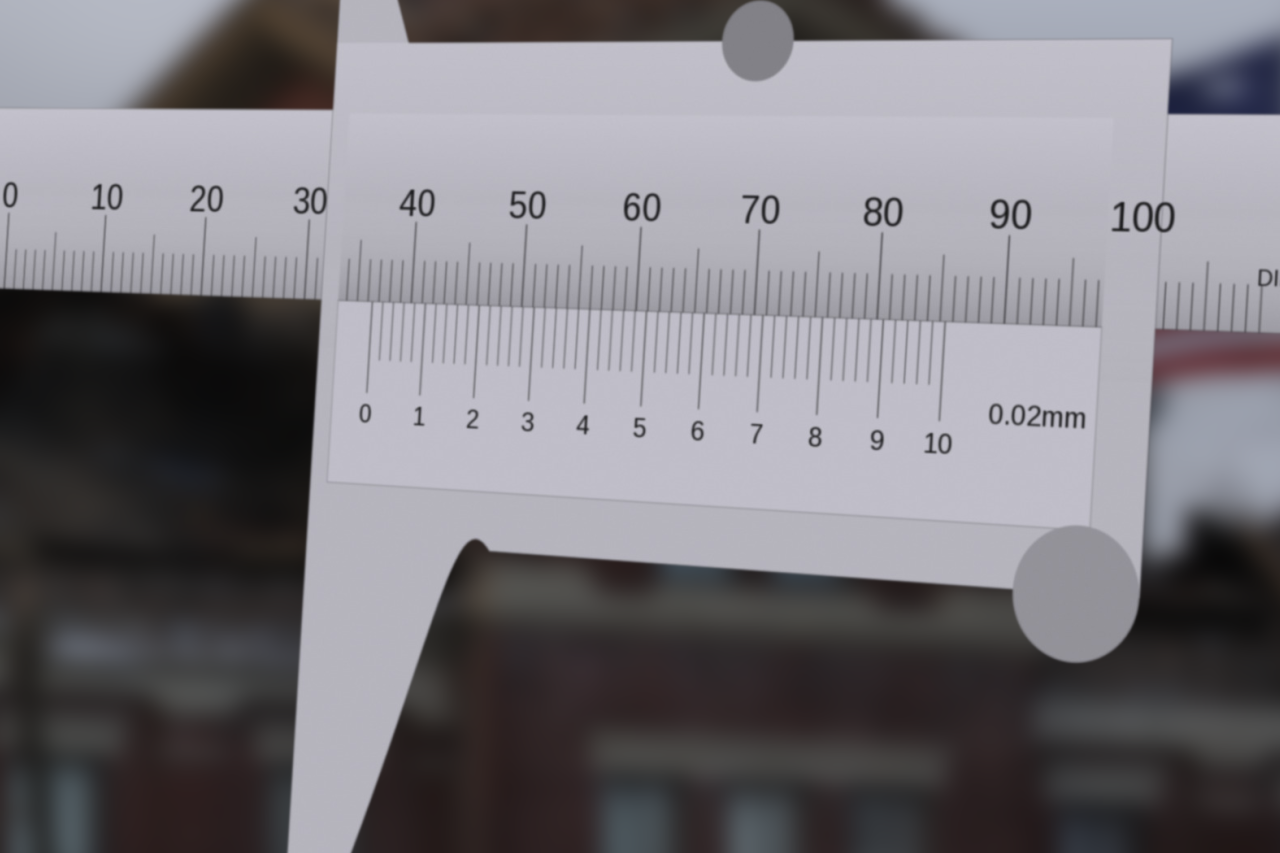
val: 36.4 mm
